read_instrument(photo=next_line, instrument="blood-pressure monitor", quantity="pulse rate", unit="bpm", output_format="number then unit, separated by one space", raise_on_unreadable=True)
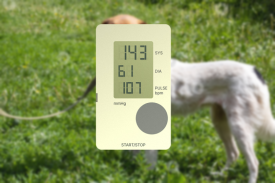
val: 107 bpm
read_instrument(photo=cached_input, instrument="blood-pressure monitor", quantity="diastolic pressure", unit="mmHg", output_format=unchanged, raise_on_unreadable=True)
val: 61 mmHg
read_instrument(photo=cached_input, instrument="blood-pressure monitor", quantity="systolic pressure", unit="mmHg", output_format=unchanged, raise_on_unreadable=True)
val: 143 mmHg
